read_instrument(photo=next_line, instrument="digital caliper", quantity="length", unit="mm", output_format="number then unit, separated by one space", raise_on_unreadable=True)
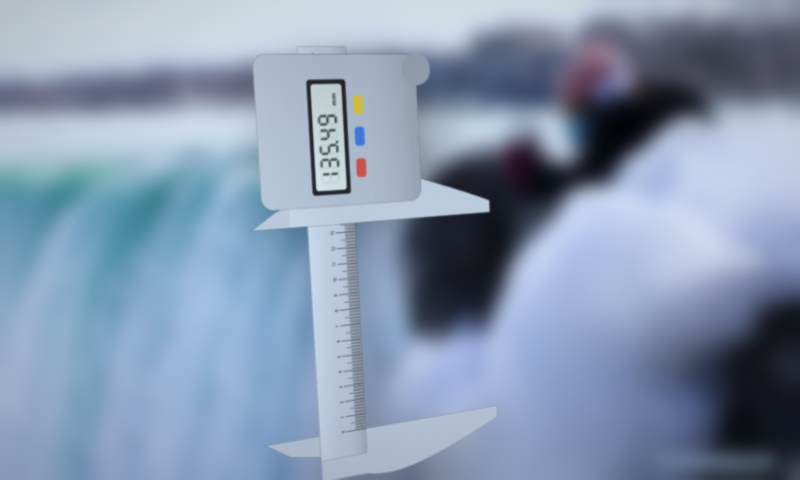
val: 135.49 mm
